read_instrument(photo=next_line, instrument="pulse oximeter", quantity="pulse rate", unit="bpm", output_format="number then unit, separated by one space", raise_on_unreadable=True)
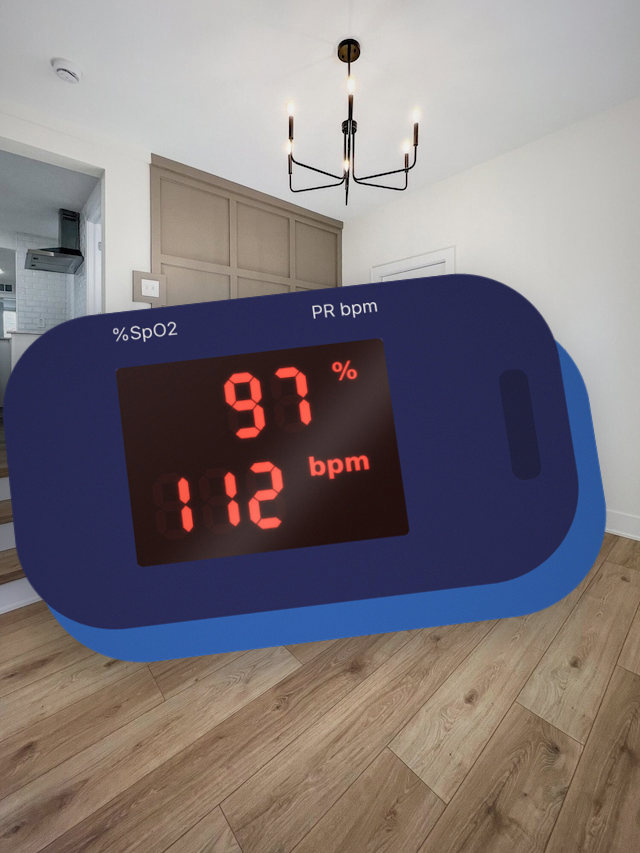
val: 112 bpm
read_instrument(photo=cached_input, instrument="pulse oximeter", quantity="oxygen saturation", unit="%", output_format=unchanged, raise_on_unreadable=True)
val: 97 %
